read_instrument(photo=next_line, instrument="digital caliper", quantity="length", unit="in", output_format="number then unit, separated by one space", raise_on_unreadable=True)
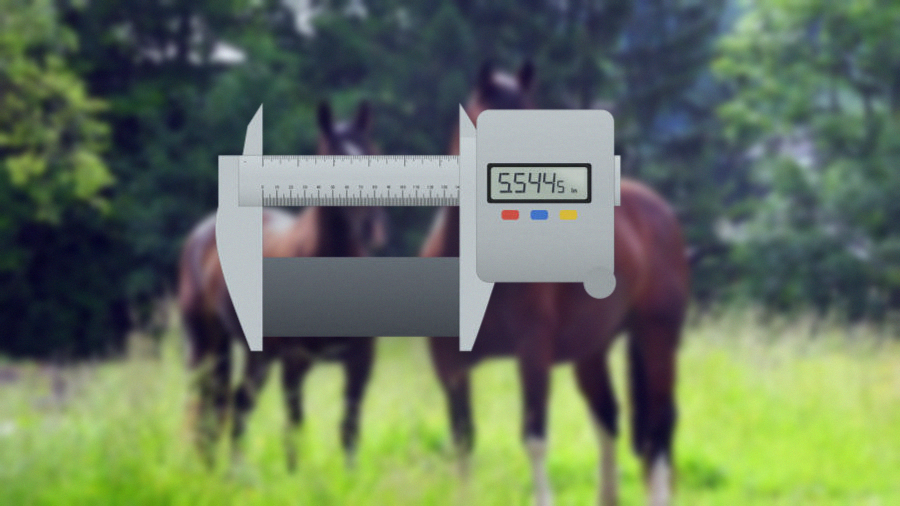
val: 5.5445 in
